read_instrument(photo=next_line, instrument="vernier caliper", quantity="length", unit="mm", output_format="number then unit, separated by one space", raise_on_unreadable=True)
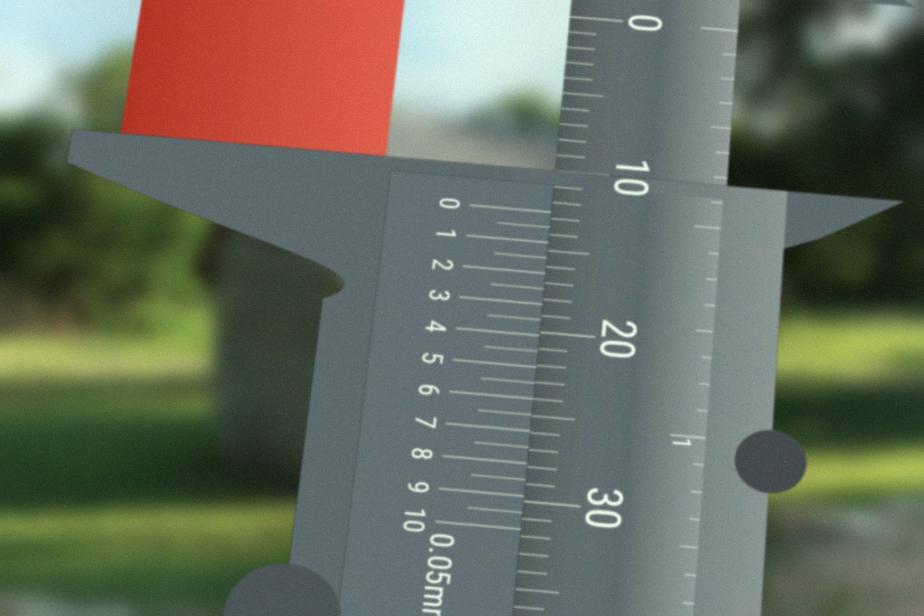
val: 12.6 mm
